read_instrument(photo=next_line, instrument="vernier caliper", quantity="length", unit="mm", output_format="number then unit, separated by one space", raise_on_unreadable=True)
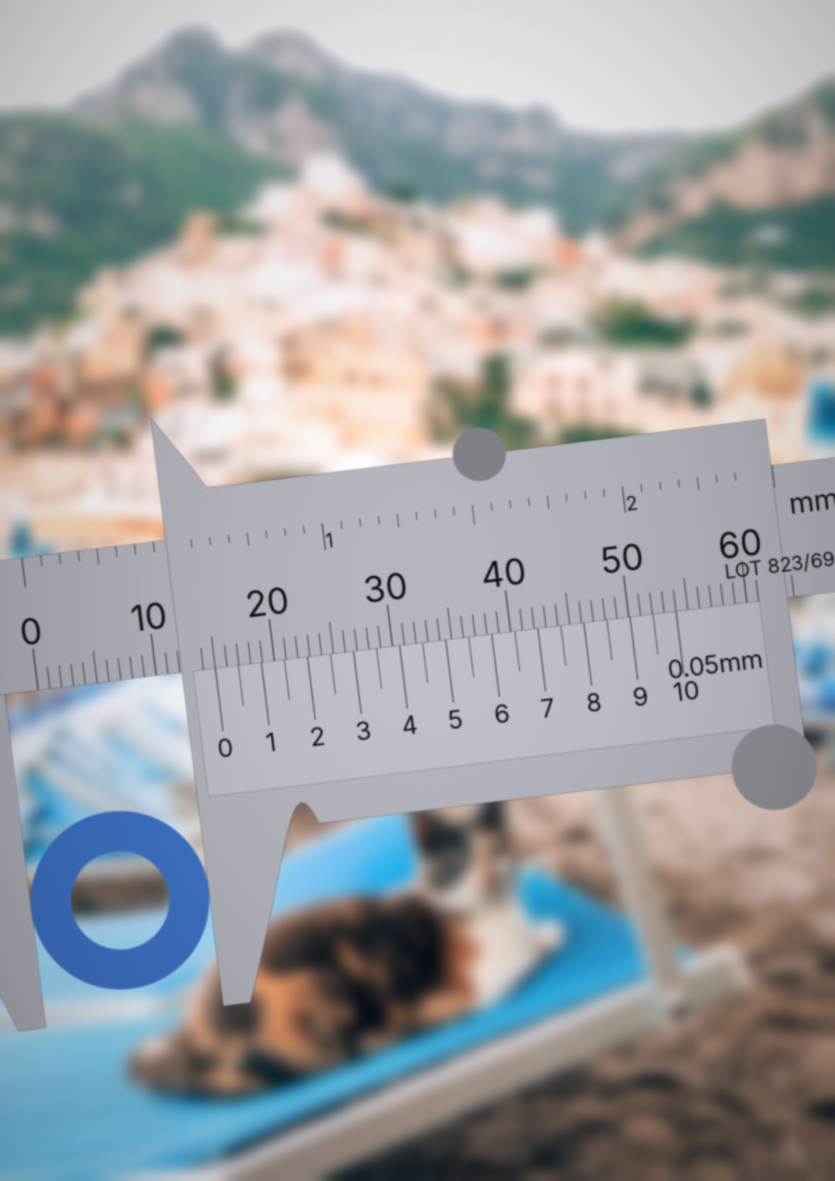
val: 15.0 mm
